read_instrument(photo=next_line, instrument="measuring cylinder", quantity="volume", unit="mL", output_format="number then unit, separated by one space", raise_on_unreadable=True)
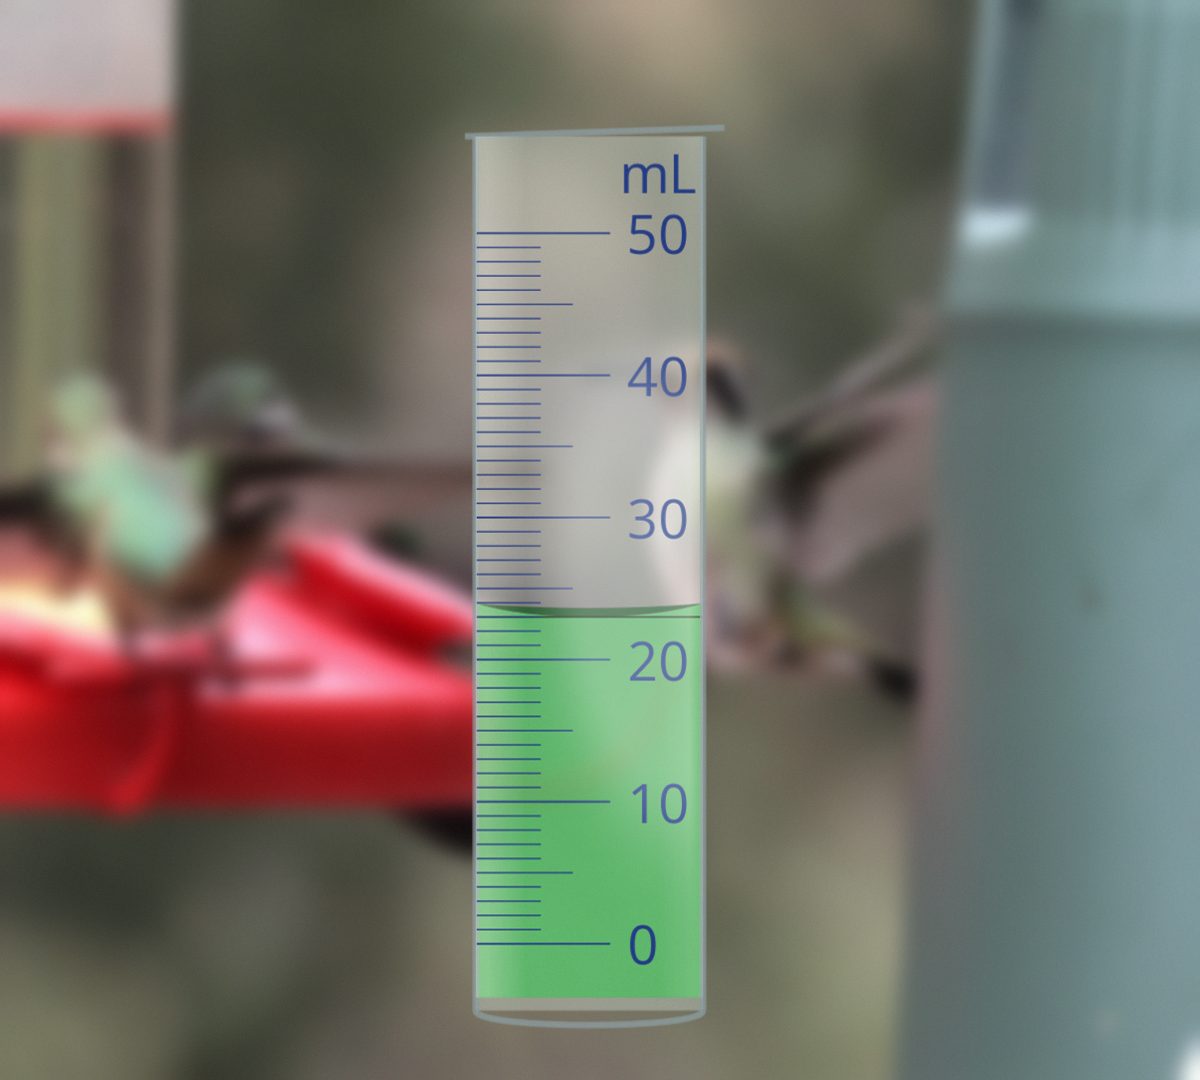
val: 23 mL
